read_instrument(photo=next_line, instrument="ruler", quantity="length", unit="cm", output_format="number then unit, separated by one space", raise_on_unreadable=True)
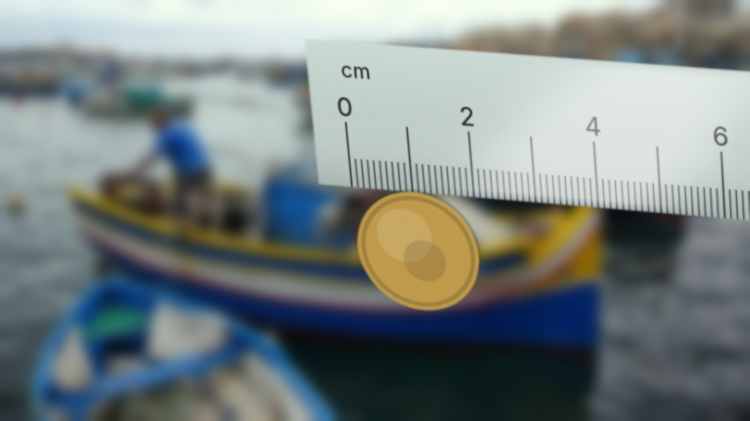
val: 2 cm
